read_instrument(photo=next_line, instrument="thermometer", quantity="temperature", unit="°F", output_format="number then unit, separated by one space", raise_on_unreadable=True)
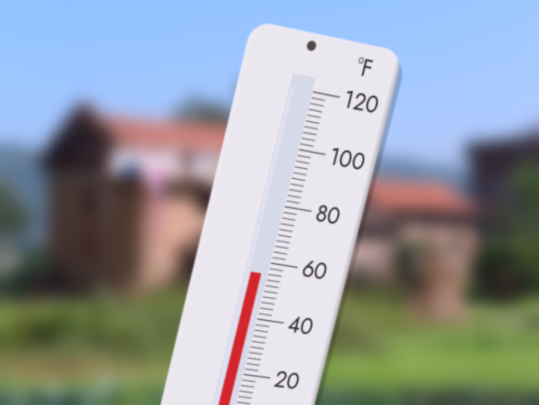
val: 56 °F
